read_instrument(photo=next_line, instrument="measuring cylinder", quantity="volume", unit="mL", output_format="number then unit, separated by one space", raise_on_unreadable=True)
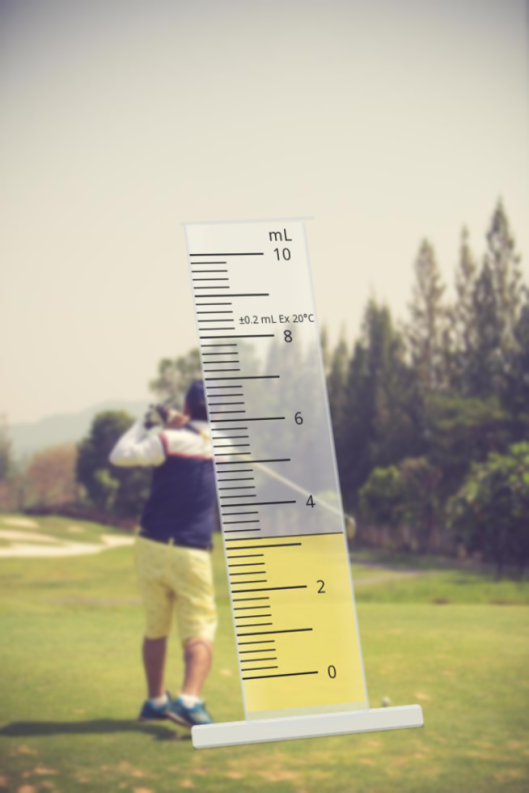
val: 3.2 mL
